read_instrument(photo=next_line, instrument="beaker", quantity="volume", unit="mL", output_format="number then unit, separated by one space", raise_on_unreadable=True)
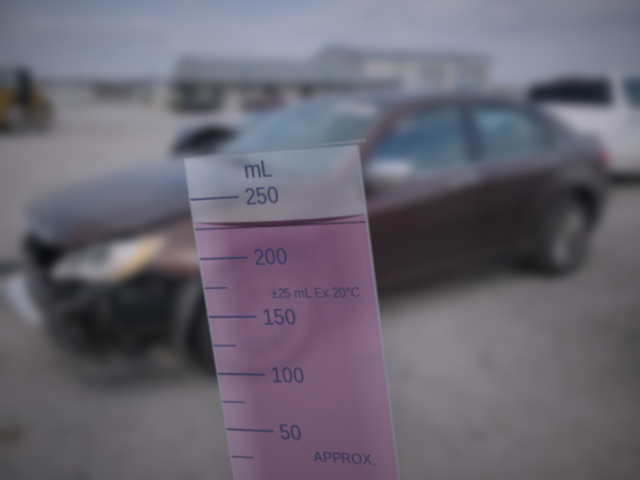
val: 225 mL
